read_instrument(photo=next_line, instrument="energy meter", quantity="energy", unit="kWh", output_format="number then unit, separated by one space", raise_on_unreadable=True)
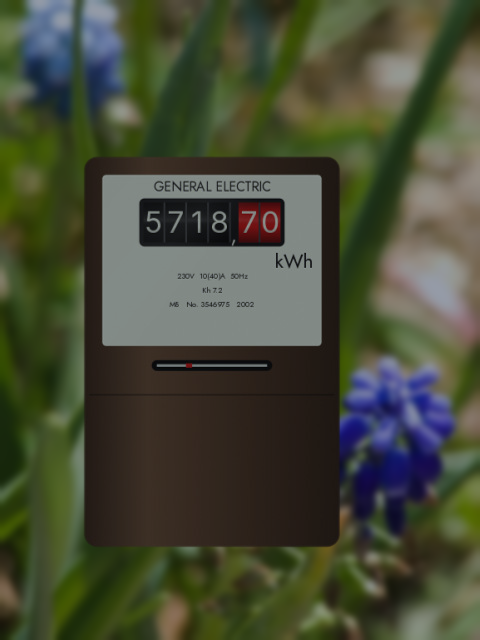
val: 5718.70 kWh
